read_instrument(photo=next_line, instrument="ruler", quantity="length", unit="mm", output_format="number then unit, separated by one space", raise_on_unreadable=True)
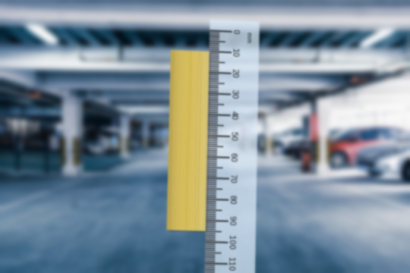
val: 85 mm
